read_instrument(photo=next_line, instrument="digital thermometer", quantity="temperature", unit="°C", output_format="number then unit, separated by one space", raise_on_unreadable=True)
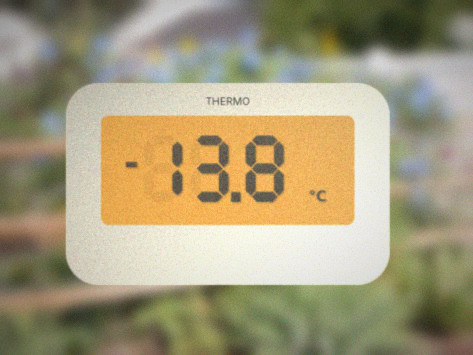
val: -13.8 °C
